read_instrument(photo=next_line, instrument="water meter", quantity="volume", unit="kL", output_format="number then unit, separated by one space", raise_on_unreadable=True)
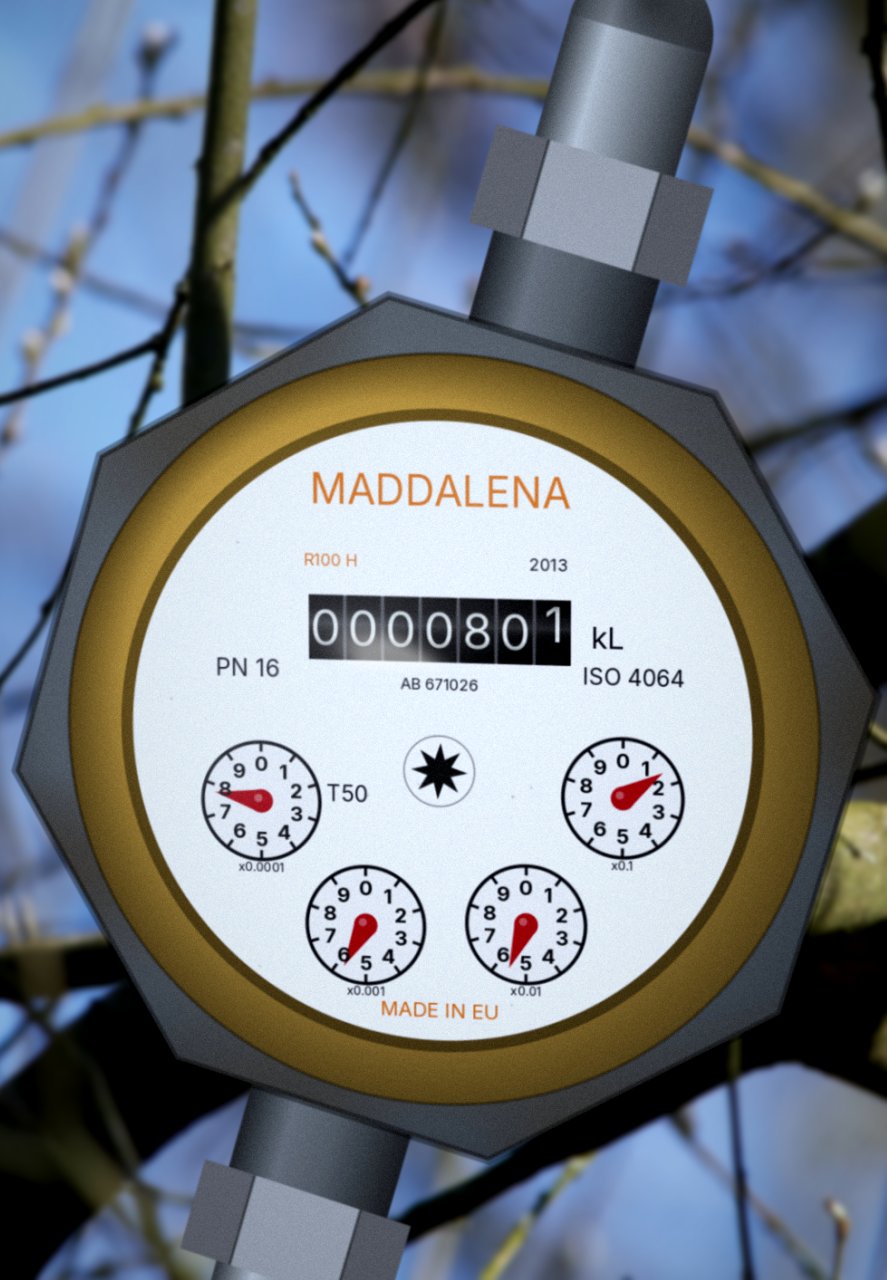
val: 801.1557 kL
